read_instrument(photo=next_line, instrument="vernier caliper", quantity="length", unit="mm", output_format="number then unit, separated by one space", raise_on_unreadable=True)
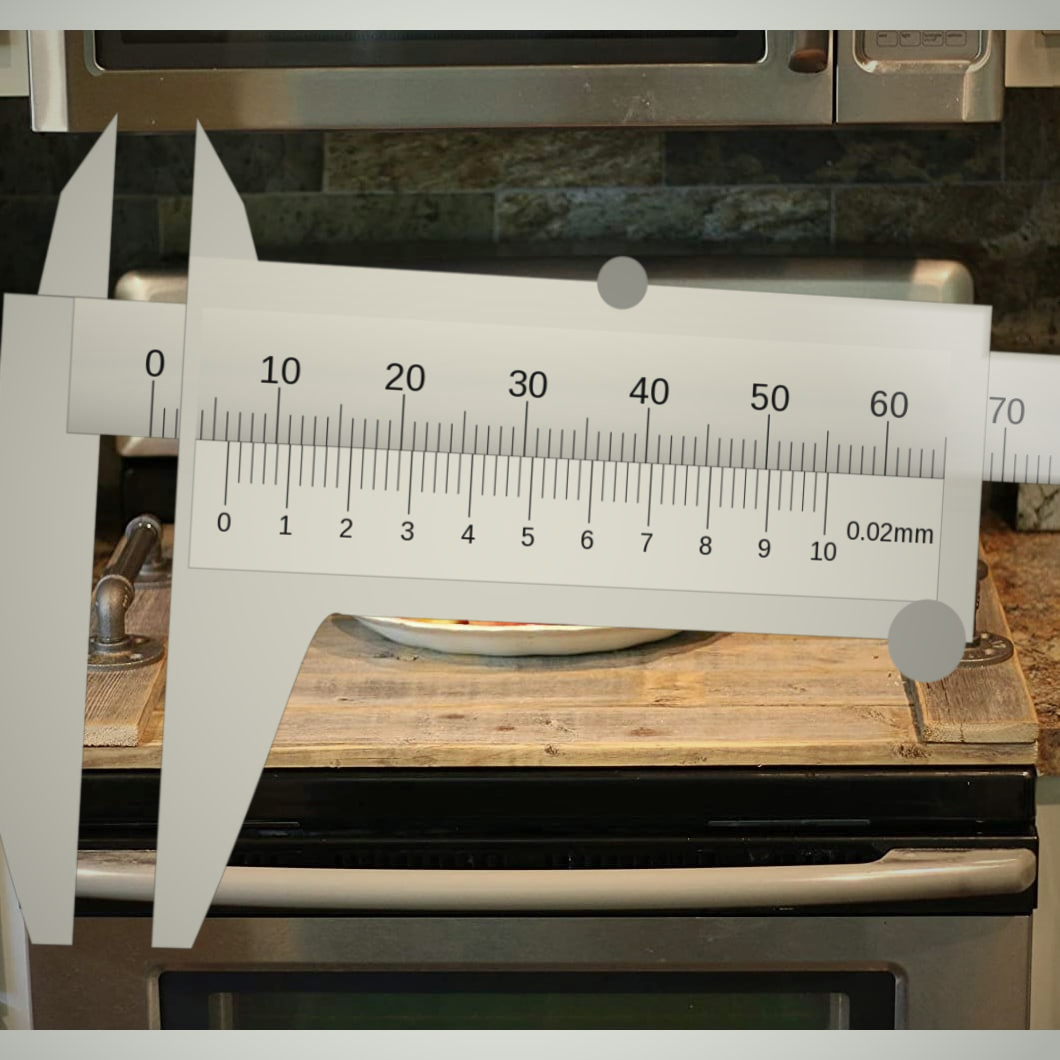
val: 6.2 mm
